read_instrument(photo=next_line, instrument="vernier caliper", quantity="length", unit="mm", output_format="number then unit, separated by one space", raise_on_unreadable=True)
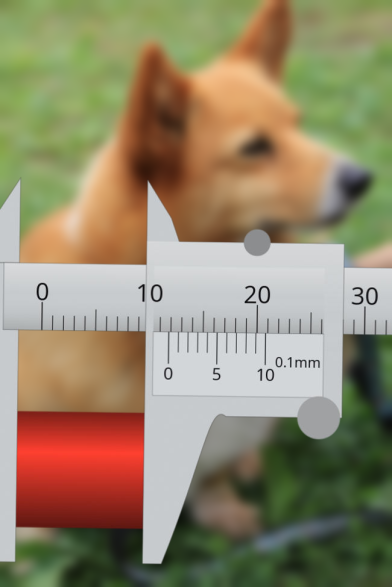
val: 11.8 mm
